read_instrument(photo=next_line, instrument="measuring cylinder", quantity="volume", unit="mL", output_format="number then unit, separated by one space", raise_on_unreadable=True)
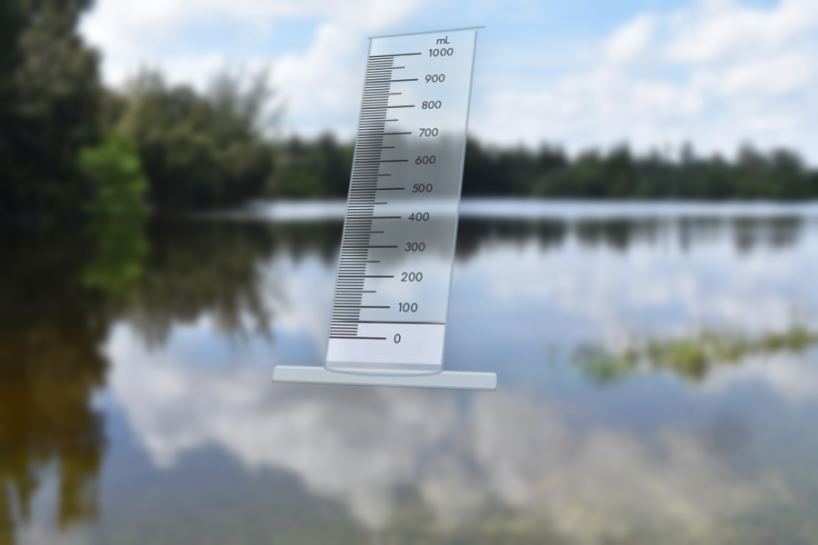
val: 50 mL
